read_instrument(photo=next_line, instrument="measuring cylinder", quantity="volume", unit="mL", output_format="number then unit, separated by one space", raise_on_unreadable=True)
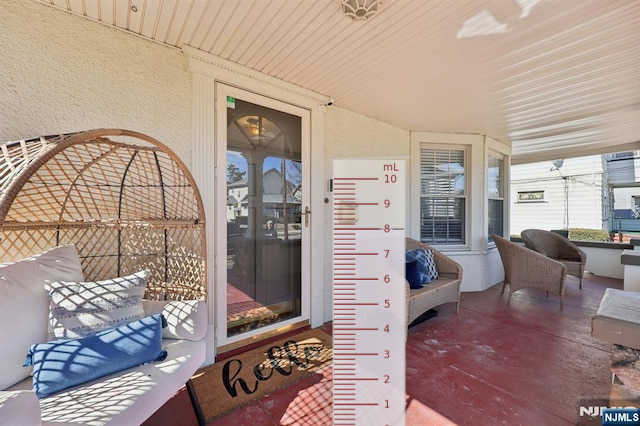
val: 8 mL
